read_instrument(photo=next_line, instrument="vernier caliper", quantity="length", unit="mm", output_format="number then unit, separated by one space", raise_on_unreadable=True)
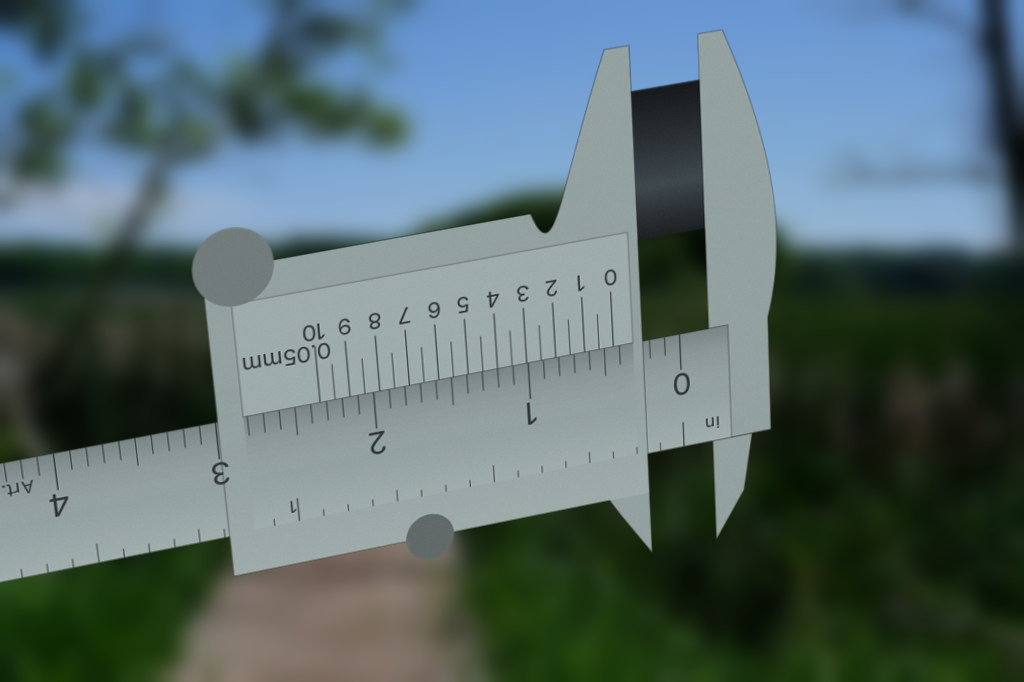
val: 4.4 mm
